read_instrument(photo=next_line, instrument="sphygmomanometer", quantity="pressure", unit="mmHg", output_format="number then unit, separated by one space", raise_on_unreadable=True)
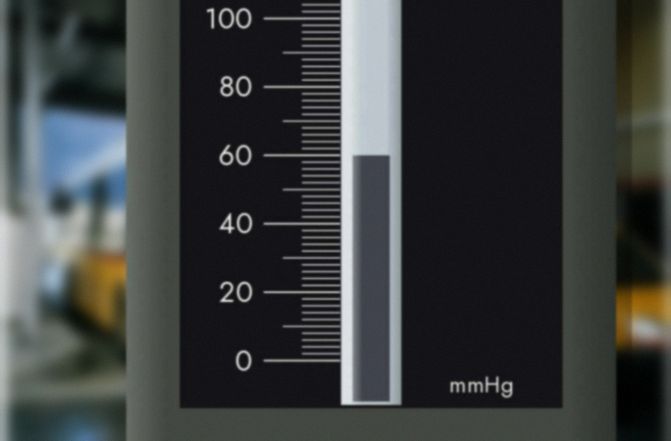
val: 60 mmHg
